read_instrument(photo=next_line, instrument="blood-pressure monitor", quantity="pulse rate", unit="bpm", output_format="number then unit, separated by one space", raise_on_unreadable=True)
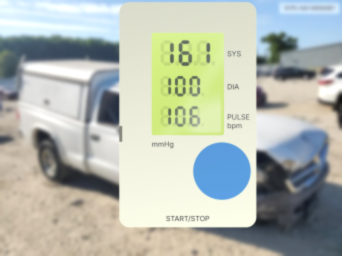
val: 106 bpm
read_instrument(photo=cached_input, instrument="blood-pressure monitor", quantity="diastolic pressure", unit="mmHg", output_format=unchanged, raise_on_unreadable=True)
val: 100 mmHg
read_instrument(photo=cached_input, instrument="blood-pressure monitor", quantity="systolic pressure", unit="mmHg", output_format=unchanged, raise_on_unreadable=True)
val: 161 mmHg
